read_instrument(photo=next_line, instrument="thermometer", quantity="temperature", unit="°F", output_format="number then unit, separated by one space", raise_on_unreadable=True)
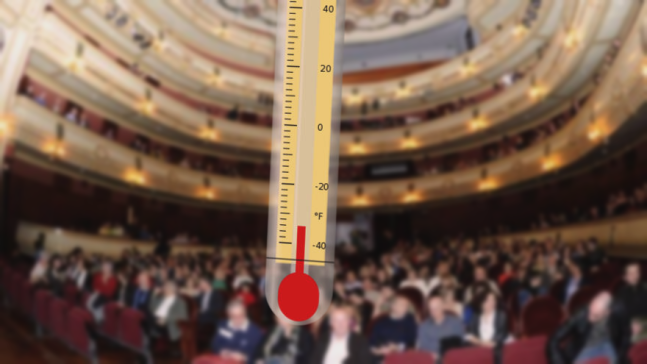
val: -34 °F
